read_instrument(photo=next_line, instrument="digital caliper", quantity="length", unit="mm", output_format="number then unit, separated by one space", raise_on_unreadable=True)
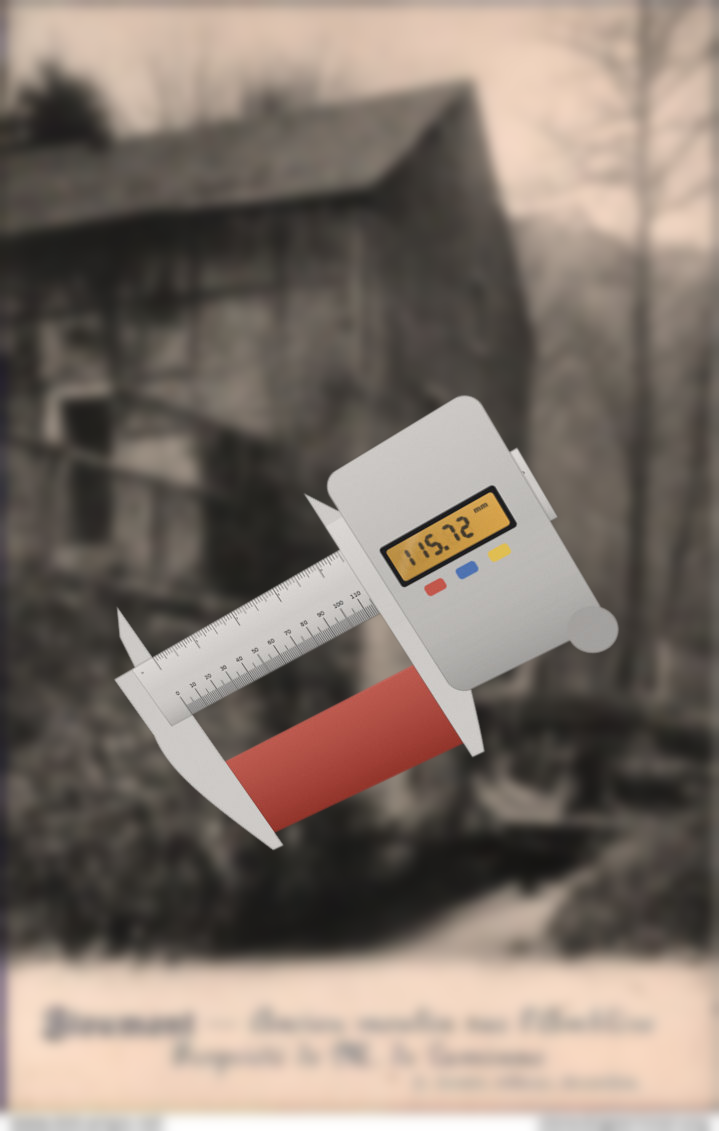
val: 115.72 mm
